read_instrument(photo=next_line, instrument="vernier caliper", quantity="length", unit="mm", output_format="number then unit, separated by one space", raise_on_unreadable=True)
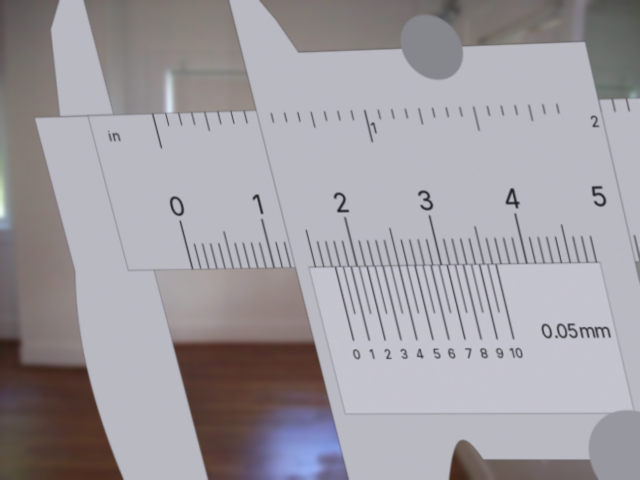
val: 17.4 mm
